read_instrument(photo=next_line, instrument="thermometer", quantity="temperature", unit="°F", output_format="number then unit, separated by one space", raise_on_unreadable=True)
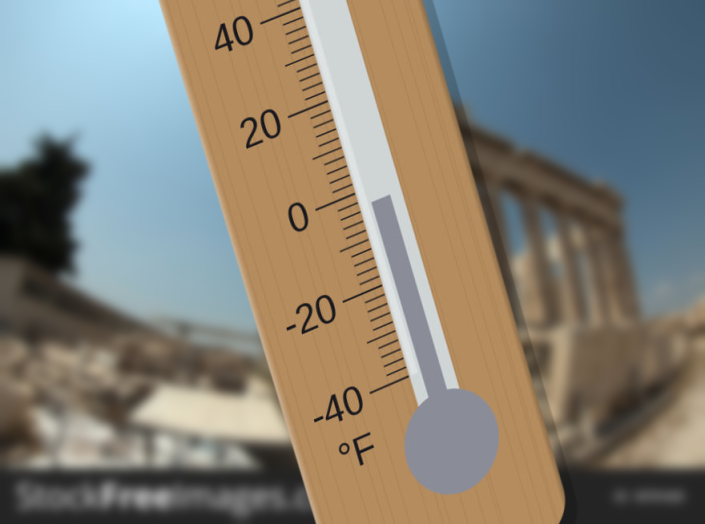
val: -3 °F
